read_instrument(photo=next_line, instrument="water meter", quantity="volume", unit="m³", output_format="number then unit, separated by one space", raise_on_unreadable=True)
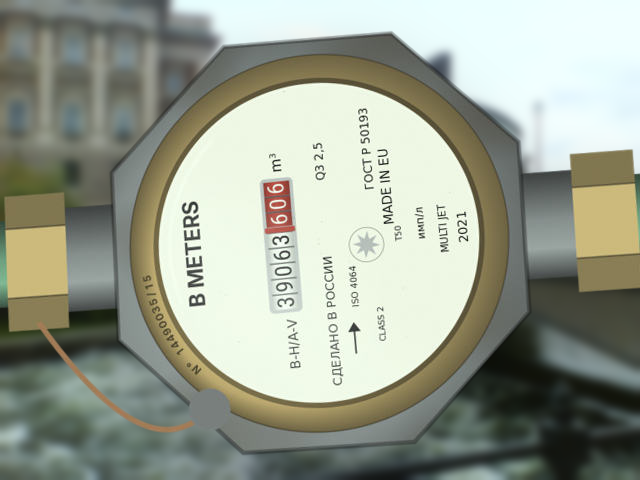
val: 39063.606 m³
